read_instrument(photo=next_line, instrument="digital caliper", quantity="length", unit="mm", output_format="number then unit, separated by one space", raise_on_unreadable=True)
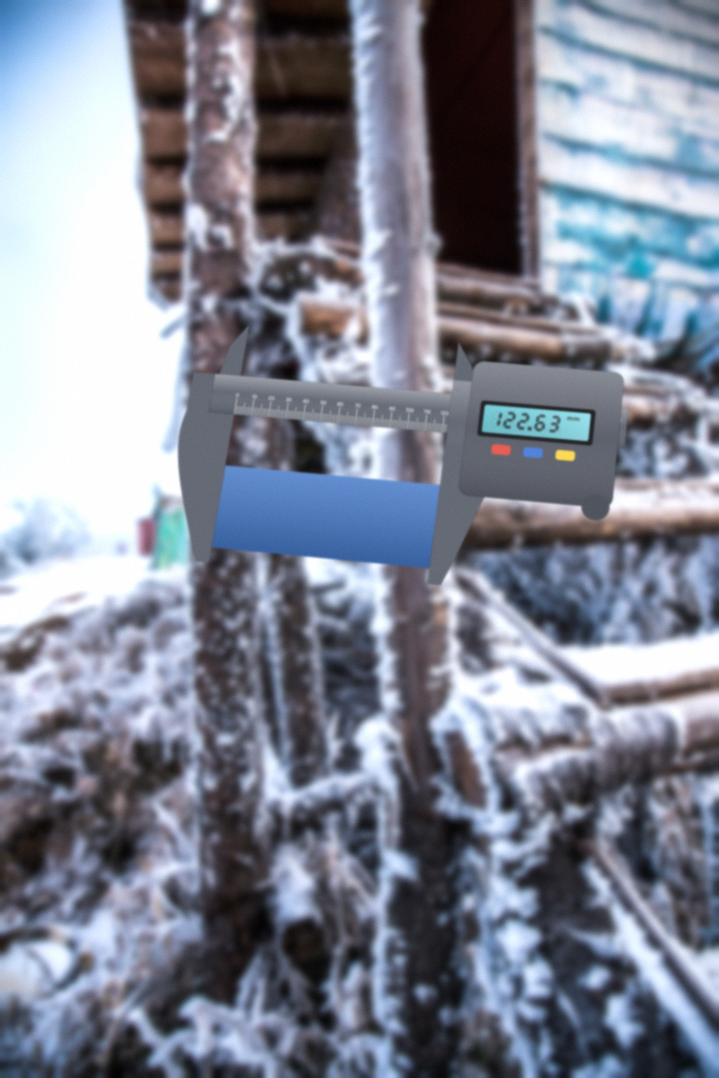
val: 122.63 mm
